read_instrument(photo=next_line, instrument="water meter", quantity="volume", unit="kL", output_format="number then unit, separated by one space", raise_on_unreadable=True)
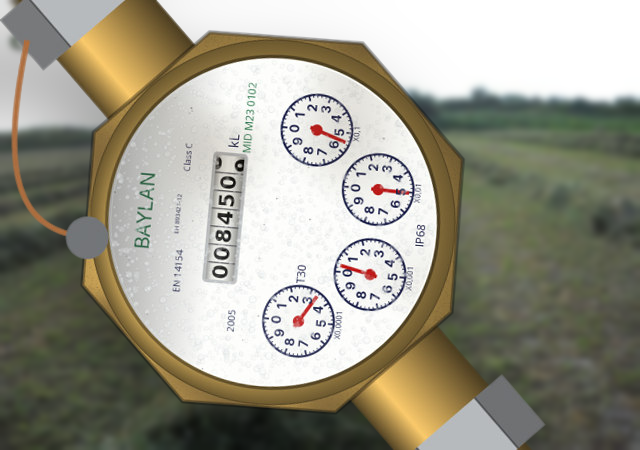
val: 84508.5503 kL
